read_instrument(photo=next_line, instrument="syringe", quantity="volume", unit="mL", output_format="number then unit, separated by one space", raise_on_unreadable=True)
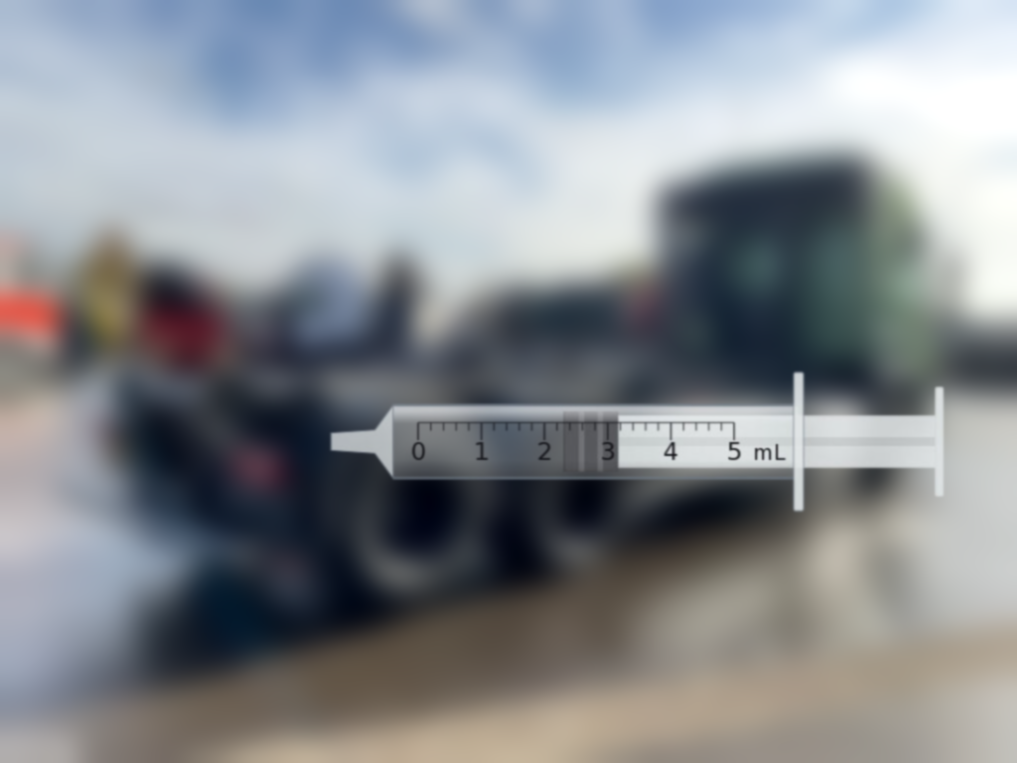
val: 2.3 mL
